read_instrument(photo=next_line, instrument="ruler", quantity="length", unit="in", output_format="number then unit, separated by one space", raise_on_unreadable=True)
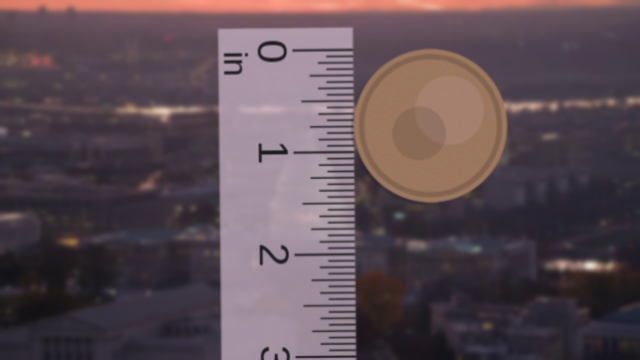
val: 1.5 in
